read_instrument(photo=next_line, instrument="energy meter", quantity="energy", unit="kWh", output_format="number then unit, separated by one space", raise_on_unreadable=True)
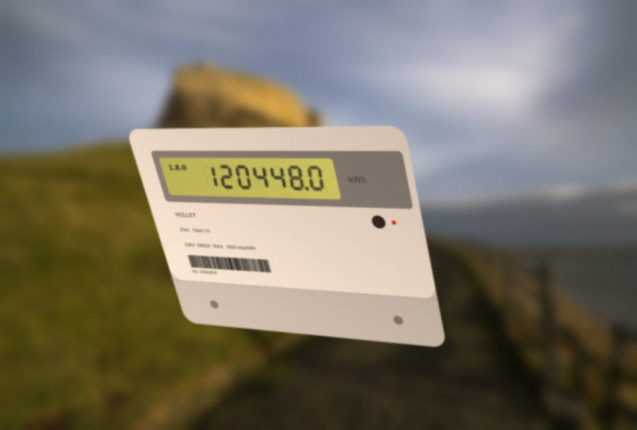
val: 120448.0 kWh
